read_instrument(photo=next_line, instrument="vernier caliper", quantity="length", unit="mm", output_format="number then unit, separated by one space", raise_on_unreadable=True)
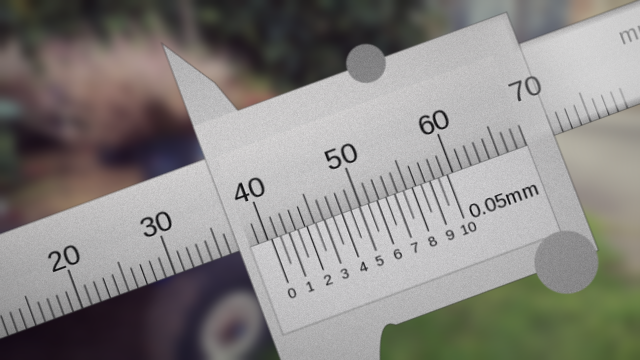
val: 40.4 mm
